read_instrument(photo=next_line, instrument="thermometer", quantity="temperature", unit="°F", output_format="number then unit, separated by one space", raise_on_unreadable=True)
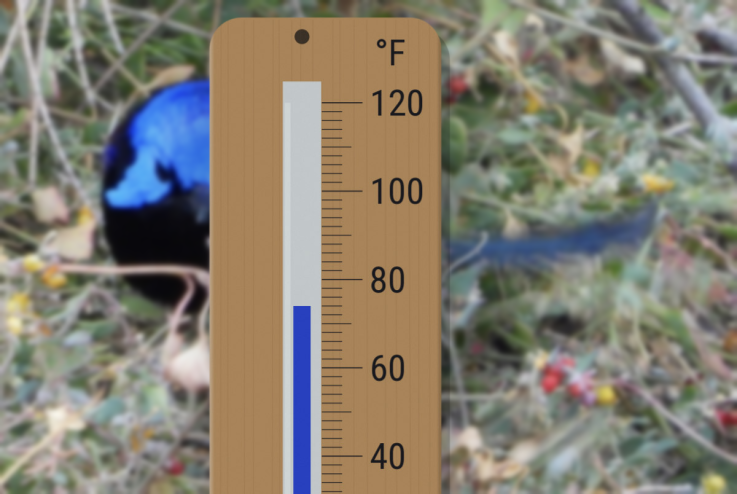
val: 74 °F
